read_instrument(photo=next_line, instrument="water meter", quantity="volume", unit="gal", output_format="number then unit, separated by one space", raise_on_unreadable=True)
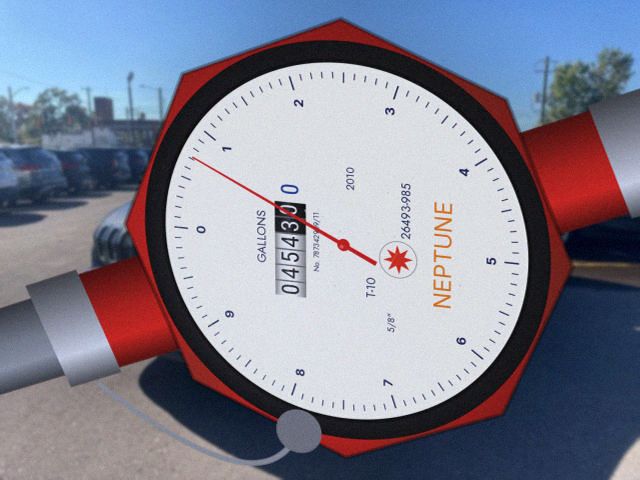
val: 454300.7 gal
